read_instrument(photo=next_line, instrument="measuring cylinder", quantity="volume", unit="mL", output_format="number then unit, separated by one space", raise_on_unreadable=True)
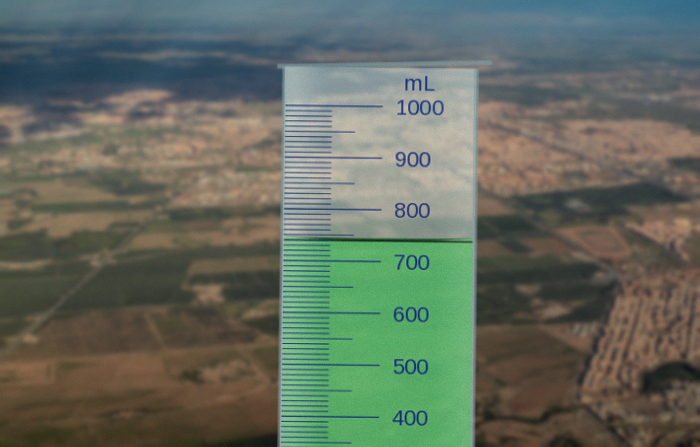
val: 740 mL
